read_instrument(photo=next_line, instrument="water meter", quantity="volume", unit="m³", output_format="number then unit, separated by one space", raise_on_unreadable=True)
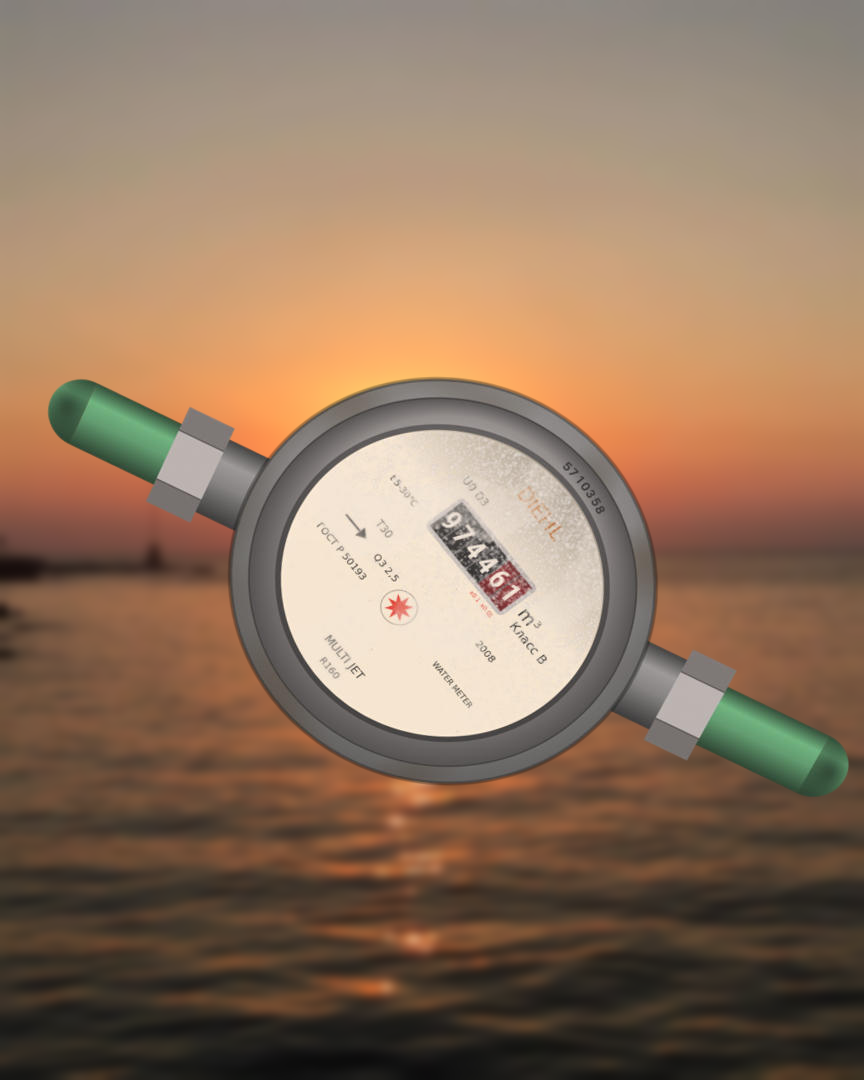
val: 9744.61 m³
